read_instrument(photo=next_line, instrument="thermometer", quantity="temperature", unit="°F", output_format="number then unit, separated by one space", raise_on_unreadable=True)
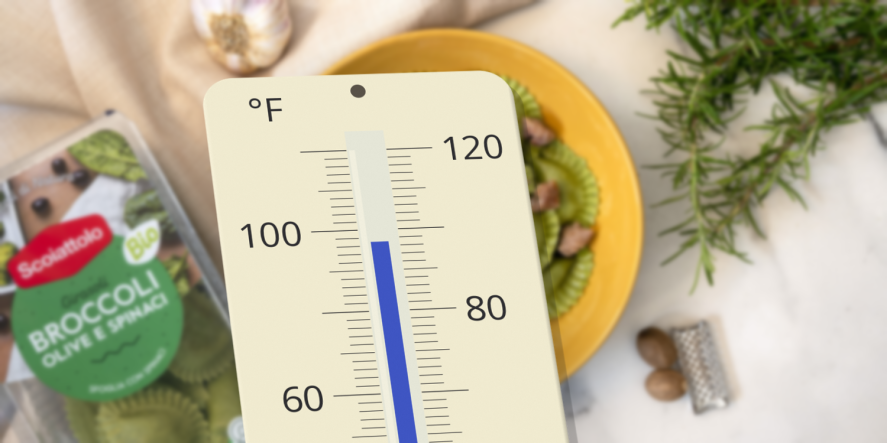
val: 97 °F
